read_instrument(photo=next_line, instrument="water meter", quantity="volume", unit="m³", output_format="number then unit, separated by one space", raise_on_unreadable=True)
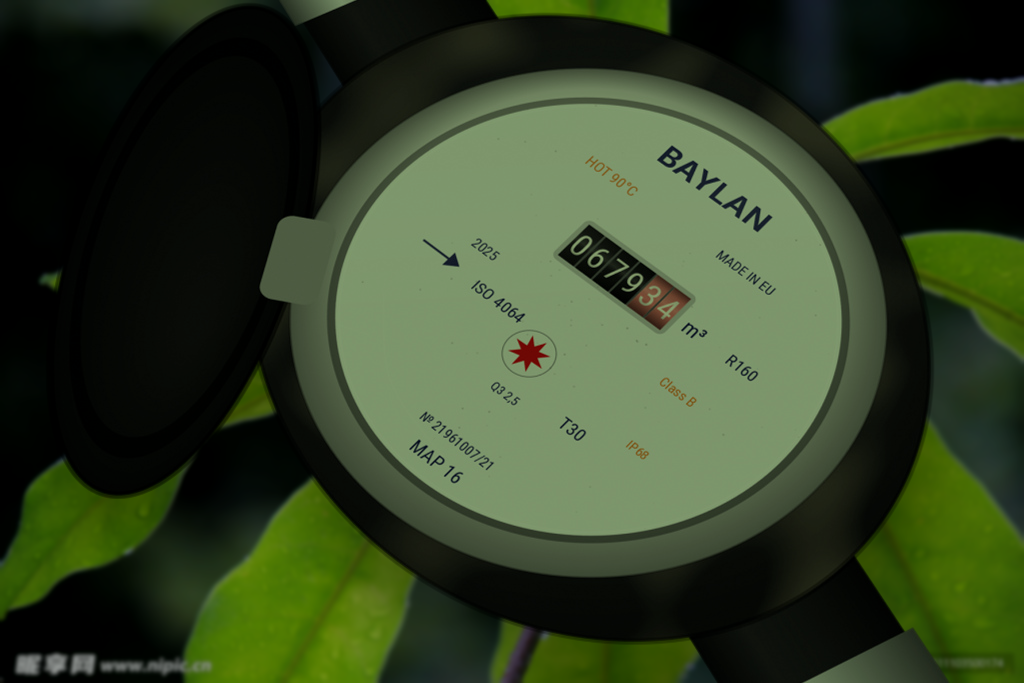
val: 679.34 m³
